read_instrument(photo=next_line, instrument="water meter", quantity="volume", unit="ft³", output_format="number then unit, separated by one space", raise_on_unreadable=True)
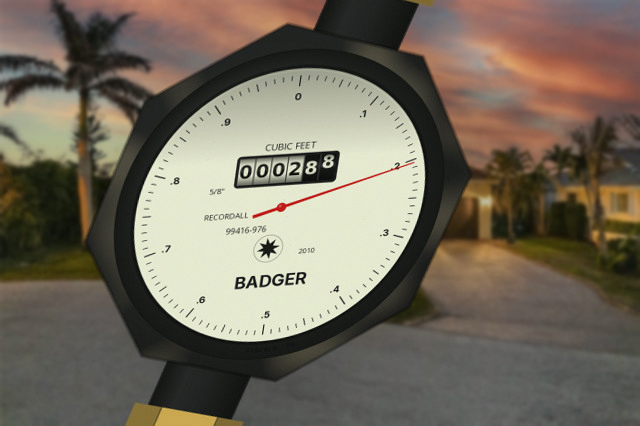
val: 288.20 ft³
